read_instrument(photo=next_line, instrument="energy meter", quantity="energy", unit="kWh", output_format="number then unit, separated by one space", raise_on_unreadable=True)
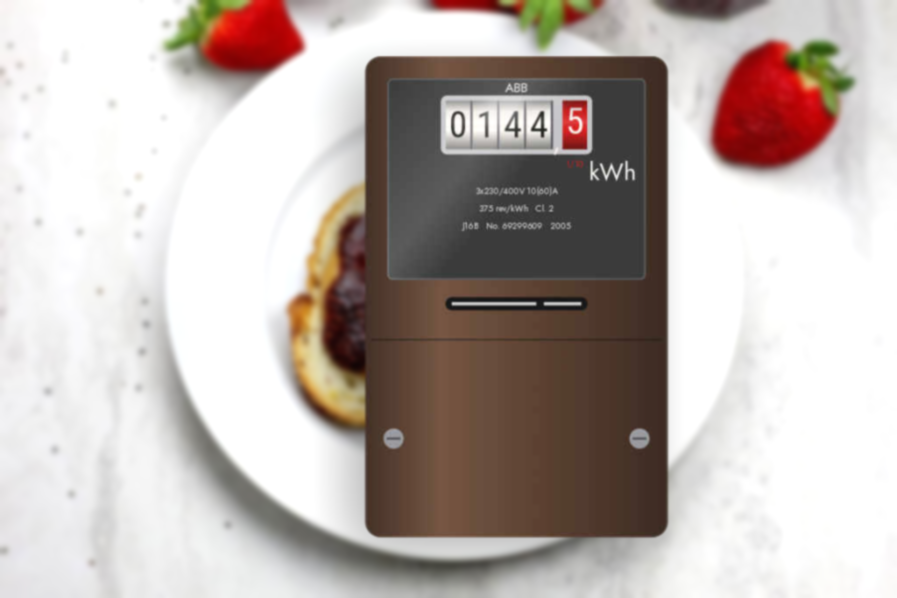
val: 144.5 kWh
